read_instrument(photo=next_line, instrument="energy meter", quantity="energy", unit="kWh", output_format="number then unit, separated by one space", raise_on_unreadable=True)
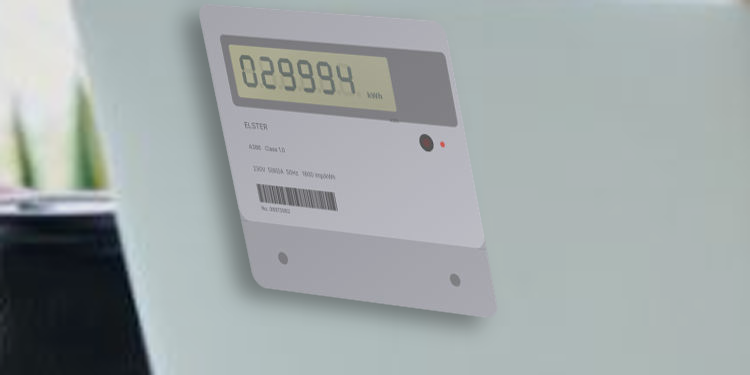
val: 29994 kWh
